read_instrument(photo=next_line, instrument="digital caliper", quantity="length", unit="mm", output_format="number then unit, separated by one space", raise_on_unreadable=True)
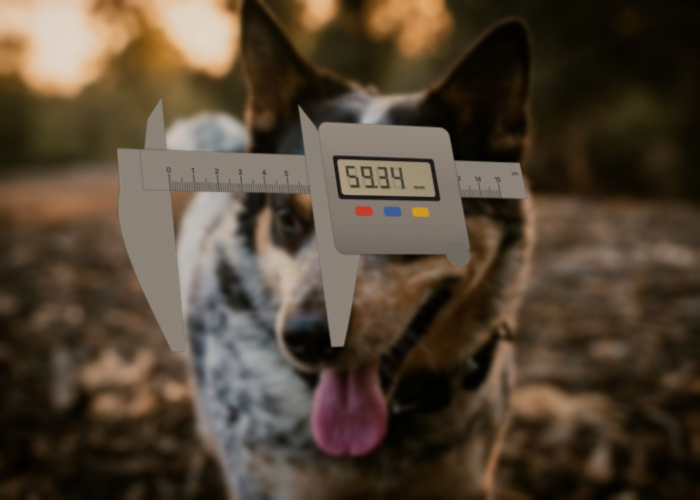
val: 59.34 mm
